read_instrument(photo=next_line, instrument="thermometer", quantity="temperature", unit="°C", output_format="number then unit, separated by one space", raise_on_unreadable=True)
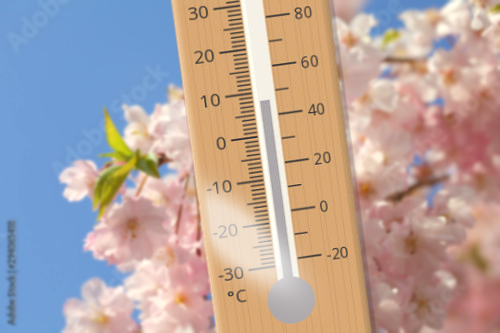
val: 8 °C
